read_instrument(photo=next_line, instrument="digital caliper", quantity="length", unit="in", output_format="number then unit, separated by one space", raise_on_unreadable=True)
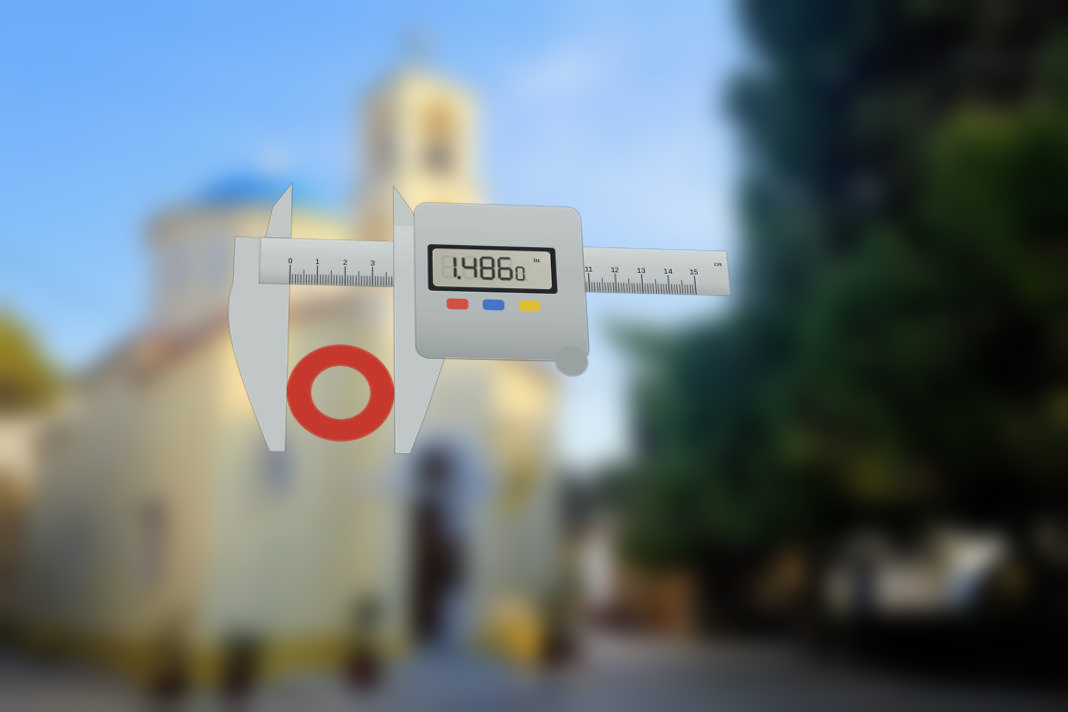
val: 1.4860 in
